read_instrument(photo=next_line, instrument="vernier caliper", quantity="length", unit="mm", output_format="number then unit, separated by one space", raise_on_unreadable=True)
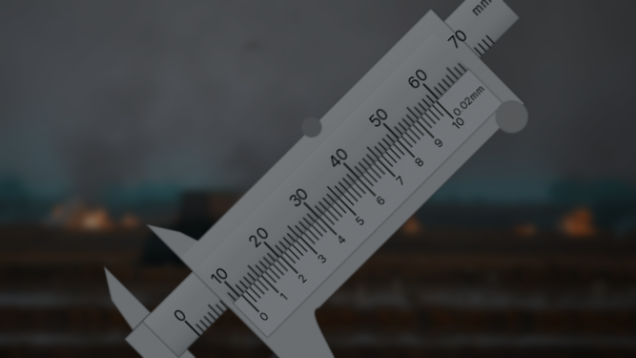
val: 10.5 mm
